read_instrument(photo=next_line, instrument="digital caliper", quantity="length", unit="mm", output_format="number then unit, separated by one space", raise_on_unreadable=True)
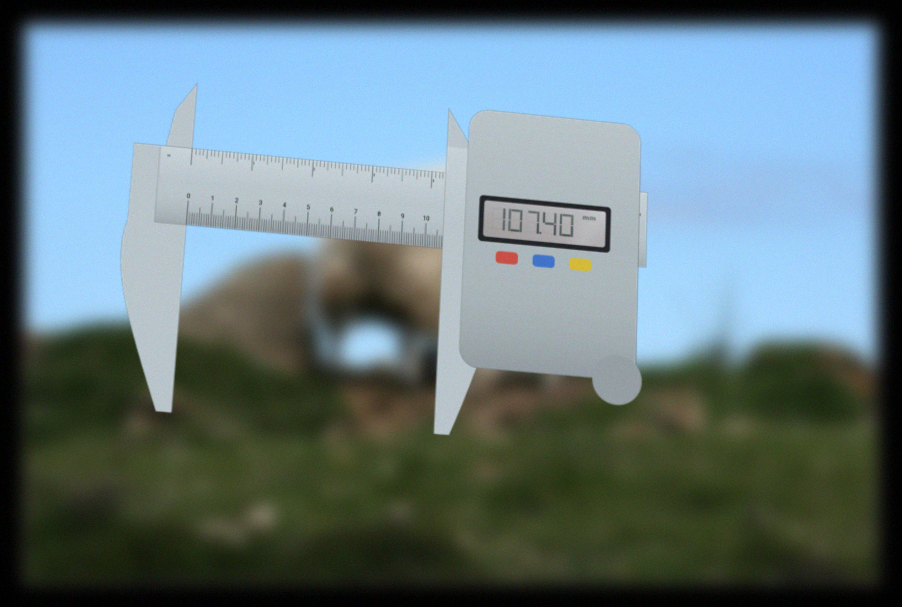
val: 107.40 mm
